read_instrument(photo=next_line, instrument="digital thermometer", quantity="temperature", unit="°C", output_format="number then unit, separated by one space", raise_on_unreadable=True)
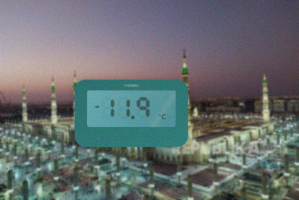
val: -11.9 °C
